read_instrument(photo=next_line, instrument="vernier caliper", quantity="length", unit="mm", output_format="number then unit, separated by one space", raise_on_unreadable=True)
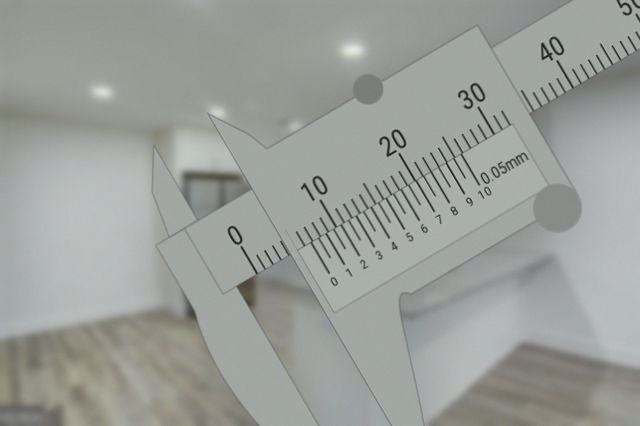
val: 6.8 mm
